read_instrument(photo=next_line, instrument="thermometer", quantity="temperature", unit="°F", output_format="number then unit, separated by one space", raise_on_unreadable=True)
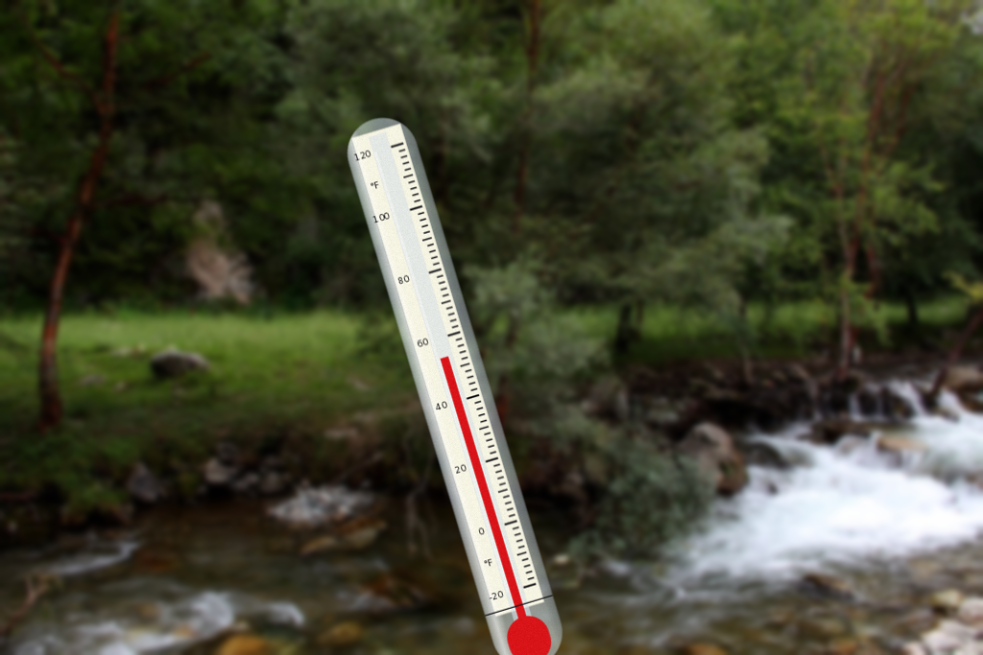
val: 54 °F
